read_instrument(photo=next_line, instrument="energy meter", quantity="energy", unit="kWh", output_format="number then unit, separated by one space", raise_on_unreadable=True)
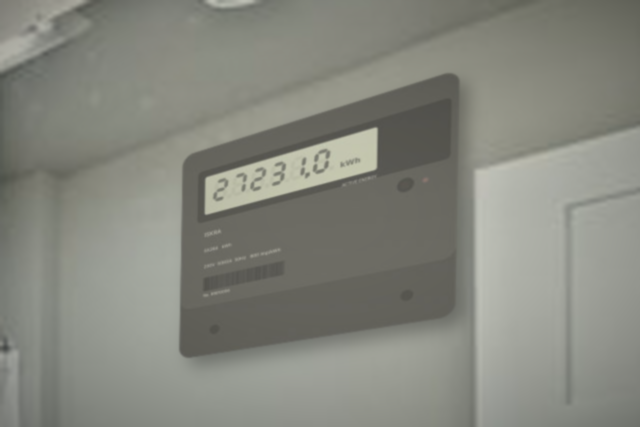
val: 27231.0 kWh
